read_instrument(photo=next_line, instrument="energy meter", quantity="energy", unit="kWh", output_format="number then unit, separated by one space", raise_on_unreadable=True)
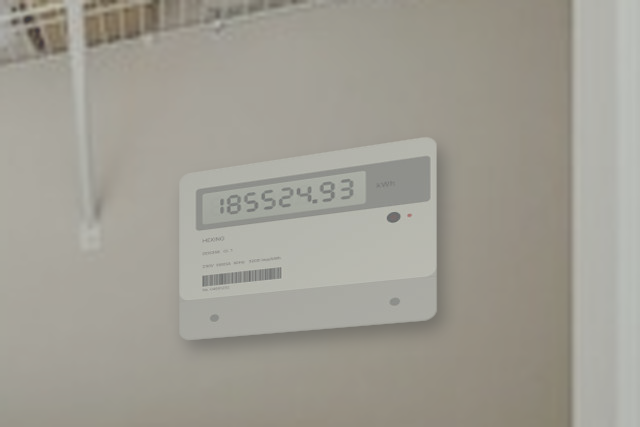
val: 185524.93 kWh
